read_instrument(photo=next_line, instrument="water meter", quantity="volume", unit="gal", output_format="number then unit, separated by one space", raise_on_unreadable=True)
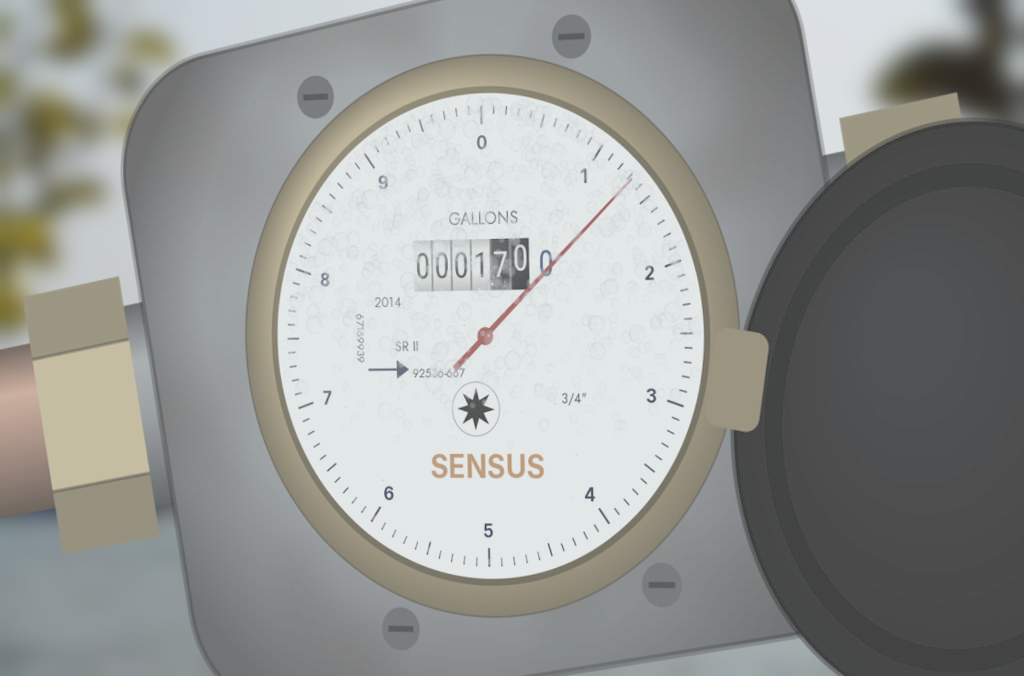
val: 1701.3 gal
